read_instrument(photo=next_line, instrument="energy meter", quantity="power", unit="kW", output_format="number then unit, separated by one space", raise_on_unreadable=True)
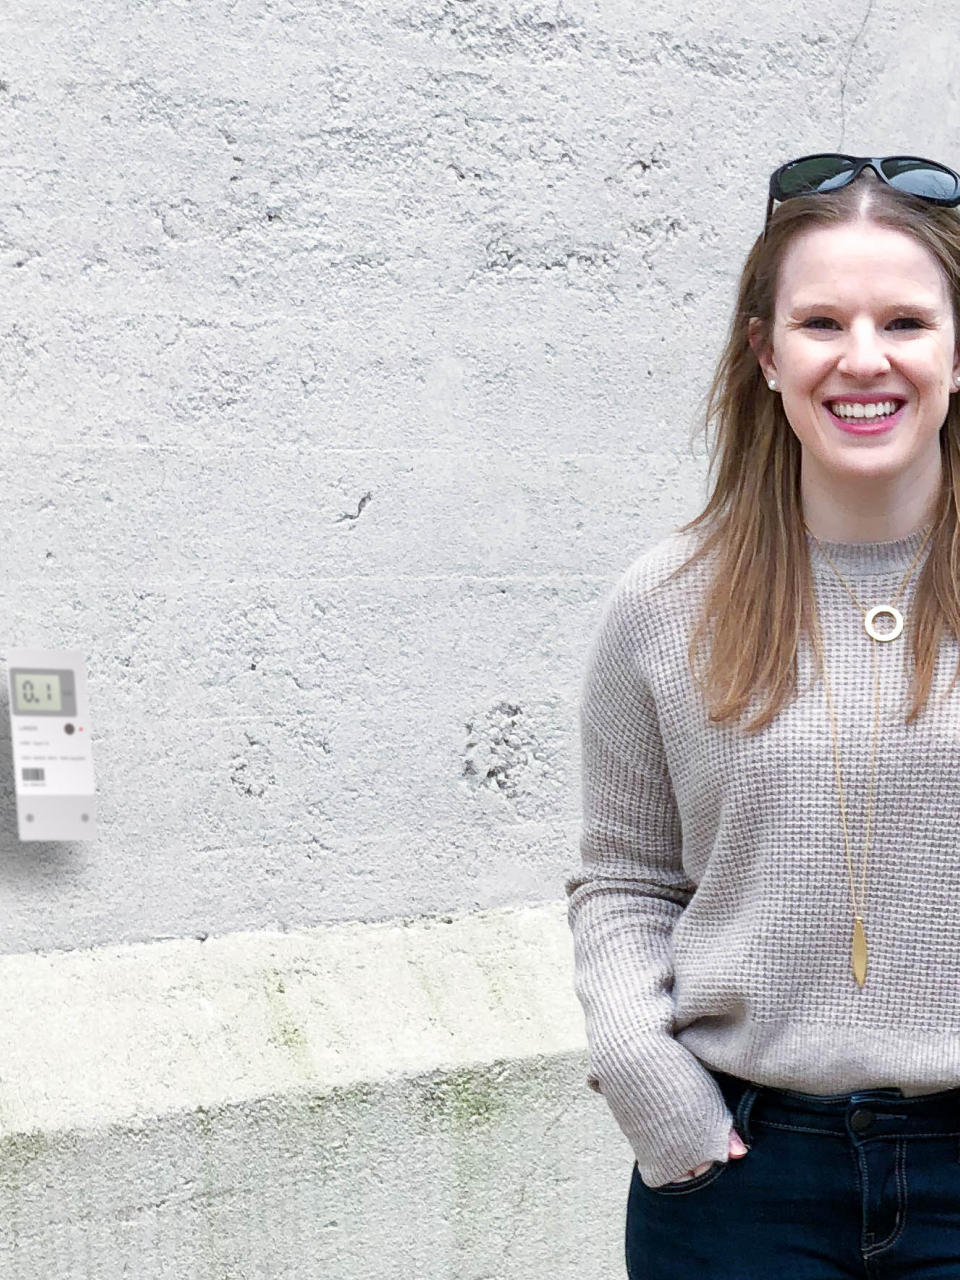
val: 0.1 kW
